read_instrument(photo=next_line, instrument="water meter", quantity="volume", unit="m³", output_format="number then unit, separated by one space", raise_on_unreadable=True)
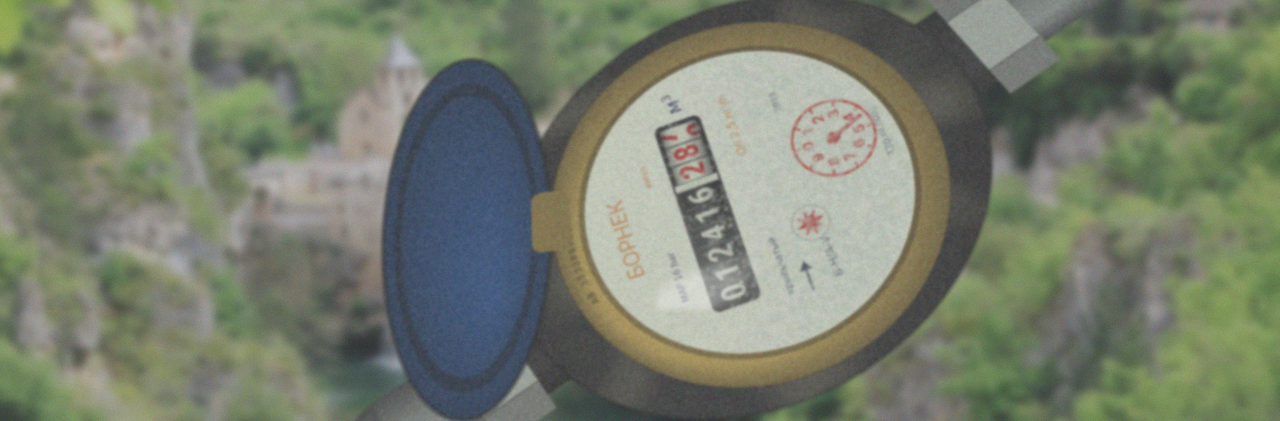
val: 12416.2874 m³
